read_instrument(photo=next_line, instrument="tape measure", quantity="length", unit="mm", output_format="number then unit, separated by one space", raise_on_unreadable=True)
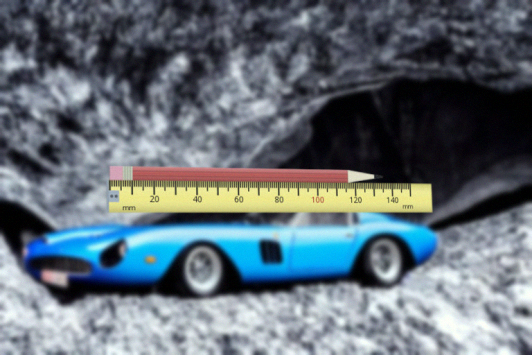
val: 135 mm
